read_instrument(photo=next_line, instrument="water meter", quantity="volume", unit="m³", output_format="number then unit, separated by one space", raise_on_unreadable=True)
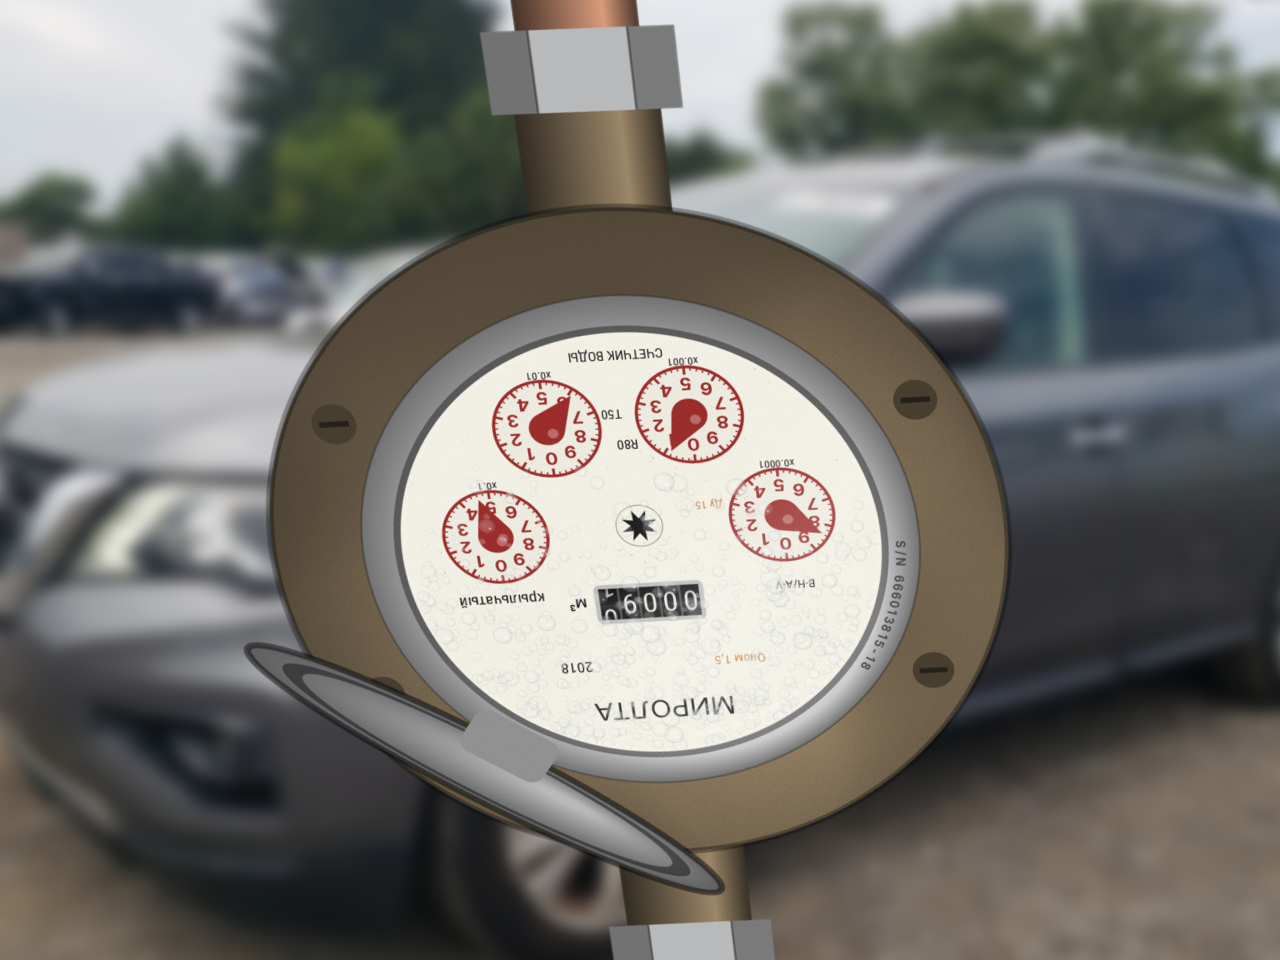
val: 90.4608 m³
